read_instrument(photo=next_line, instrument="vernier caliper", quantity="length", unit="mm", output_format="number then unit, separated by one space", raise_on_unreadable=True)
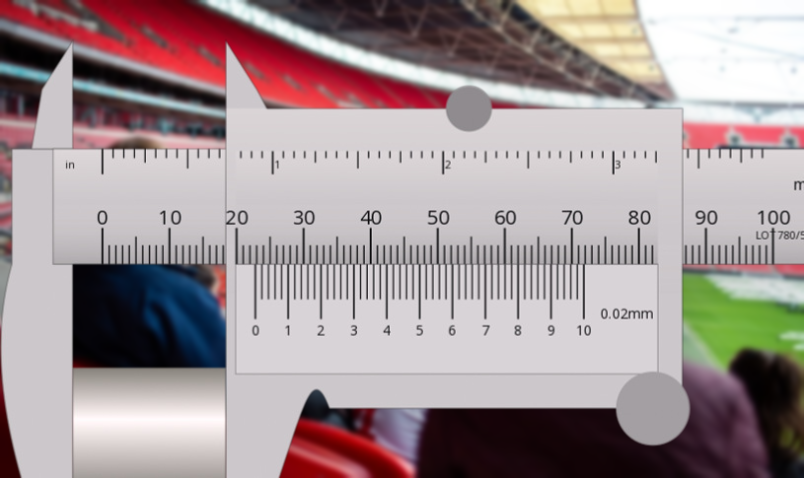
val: 22.8 mm
